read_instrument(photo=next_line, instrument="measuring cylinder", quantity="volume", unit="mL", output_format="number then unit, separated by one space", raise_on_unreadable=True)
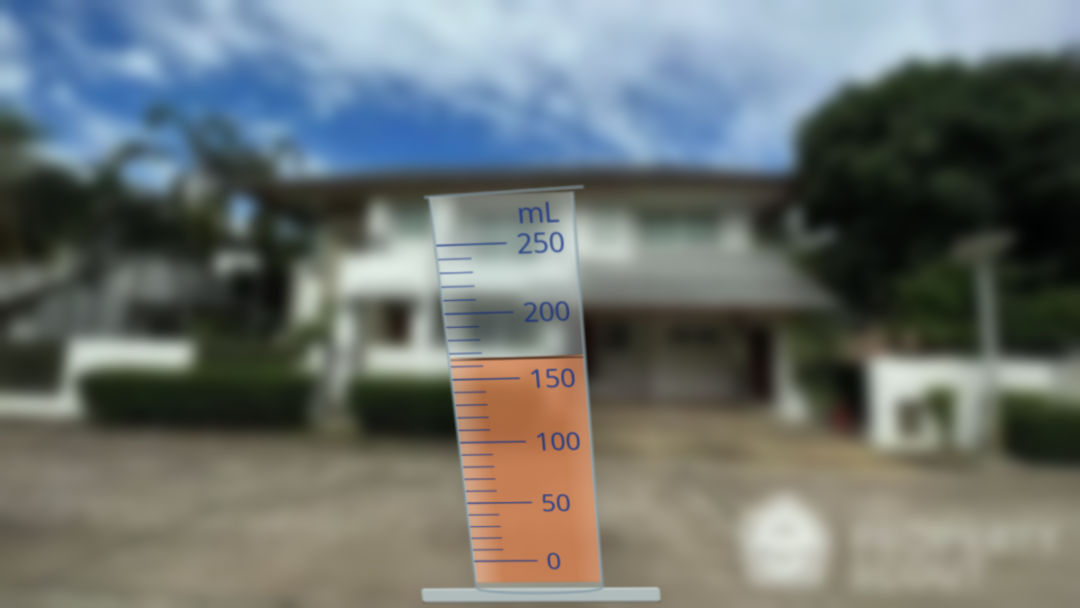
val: 165 mL
